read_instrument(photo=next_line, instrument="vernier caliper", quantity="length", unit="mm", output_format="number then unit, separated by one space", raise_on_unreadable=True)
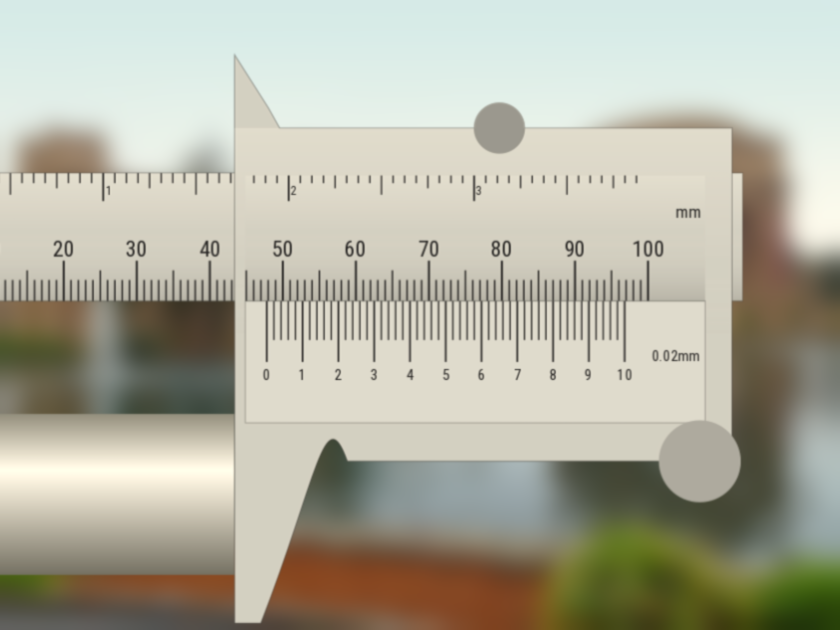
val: 47.8 mm
